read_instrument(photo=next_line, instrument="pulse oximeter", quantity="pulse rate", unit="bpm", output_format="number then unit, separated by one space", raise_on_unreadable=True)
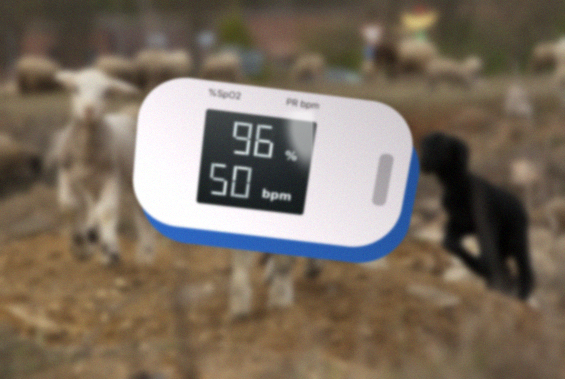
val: 50 bpm
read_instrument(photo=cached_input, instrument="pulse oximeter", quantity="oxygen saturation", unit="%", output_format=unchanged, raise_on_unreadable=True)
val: 96 %
